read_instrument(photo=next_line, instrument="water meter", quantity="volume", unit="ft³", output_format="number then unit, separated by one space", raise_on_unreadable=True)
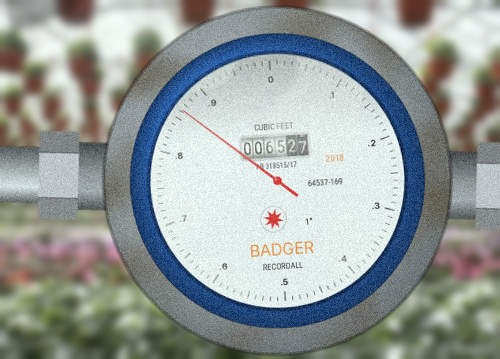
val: 6526.86 ft³
